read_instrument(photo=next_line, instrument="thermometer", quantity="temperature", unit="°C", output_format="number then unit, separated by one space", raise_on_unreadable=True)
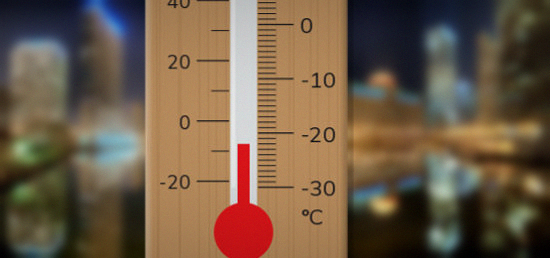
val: -22 °C
